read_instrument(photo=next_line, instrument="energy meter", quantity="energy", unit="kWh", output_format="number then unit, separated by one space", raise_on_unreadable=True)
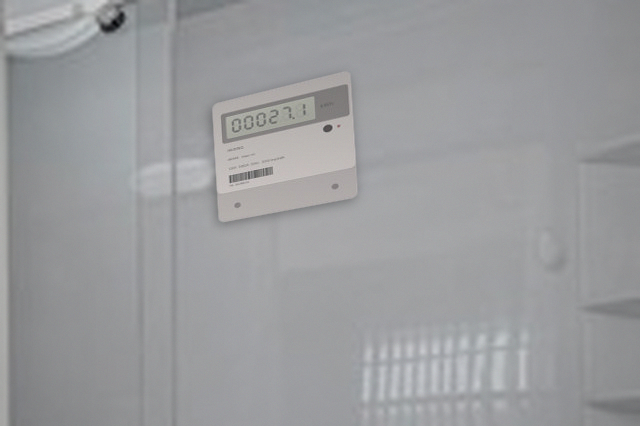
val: 27.1 kWh
